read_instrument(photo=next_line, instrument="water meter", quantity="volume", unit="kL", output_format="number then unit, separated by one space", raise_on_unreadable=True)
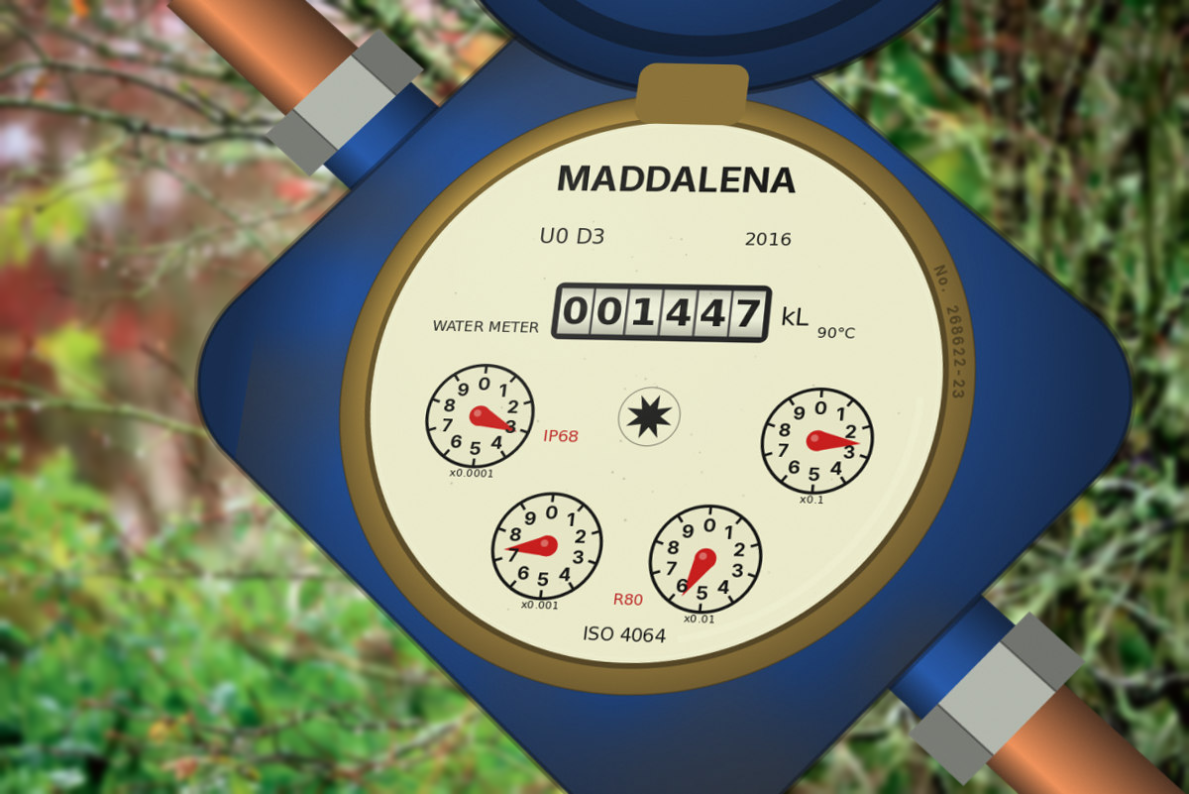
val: 1447.2573 kL
